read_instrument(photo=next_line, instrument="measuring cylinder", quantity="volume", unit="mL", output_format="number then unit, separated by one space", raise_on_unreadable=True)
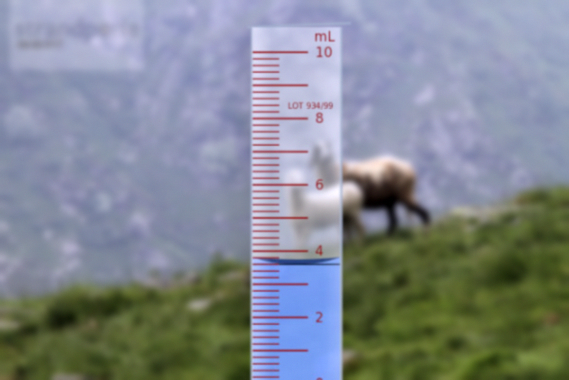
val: 3.6 mL
